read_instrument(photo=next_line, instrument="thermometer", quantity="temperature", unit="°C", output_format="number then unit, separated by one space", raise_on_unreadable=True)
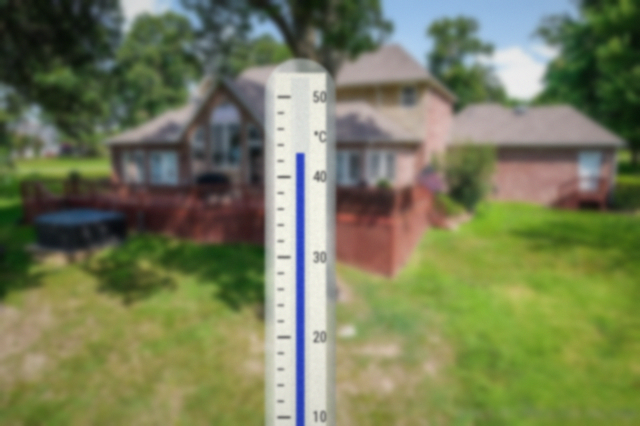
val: 43 °C
